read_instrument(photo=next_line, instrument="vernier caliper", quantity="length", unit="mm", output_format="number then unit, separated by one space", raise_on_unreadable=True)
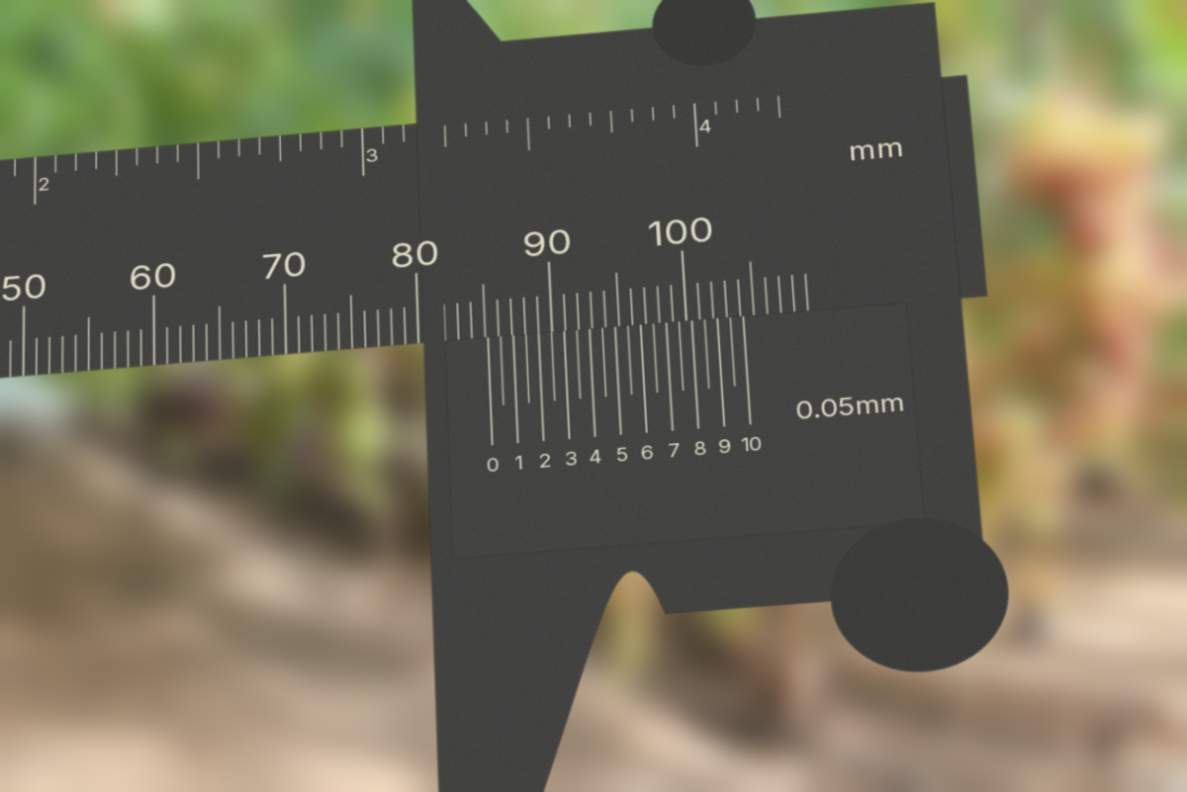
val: 85.2 mm
